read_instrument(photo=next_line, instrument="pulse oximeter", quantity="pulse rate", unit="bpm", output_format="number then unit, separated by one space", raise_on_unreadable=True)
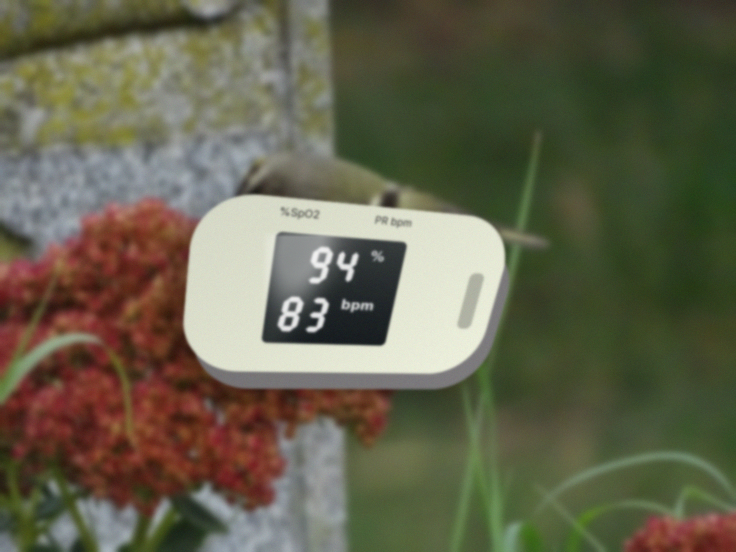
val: 83 bpm
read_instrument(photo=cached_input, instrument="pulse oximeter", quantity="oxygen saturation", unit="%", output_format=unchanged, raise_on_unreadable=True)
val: 94 %
